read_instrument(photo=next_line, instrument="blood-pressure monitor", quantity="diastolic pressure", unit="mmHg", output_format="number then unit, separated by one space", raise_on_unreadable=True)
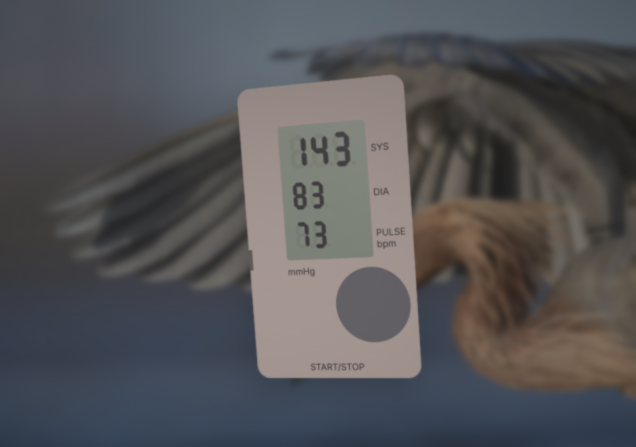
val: 83 mmHg
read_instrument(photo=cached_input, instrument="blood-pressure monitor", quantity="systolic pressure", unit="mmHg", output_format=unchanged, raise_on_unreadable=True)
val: 143 mmHg
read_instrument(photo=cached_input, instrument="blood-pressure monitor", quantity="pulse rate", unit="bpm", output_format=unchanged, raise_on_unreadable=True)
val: 73 bpm
